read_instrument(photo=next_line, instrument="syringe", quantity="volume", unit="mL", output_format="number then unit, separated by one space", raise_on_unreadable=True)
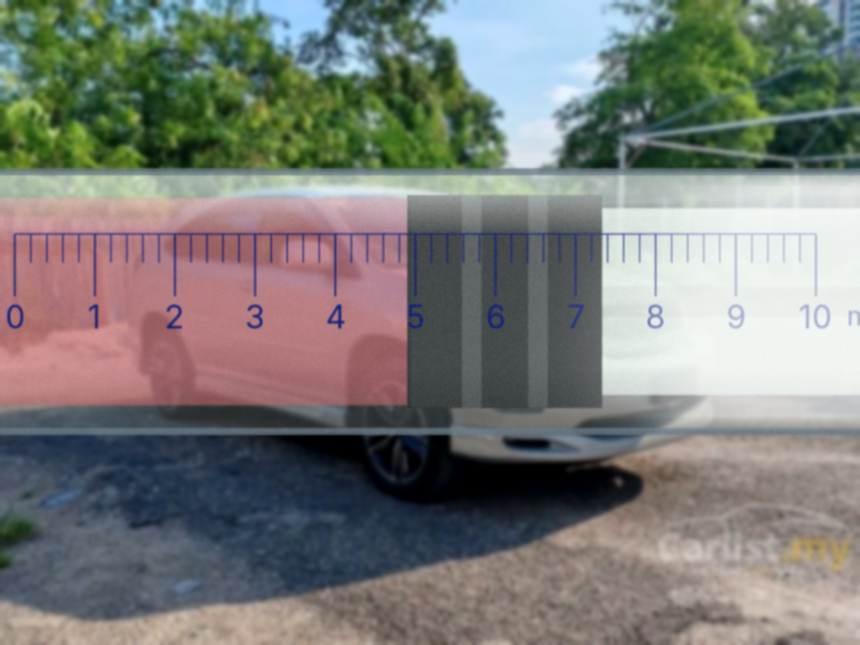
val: 4.9 mL
